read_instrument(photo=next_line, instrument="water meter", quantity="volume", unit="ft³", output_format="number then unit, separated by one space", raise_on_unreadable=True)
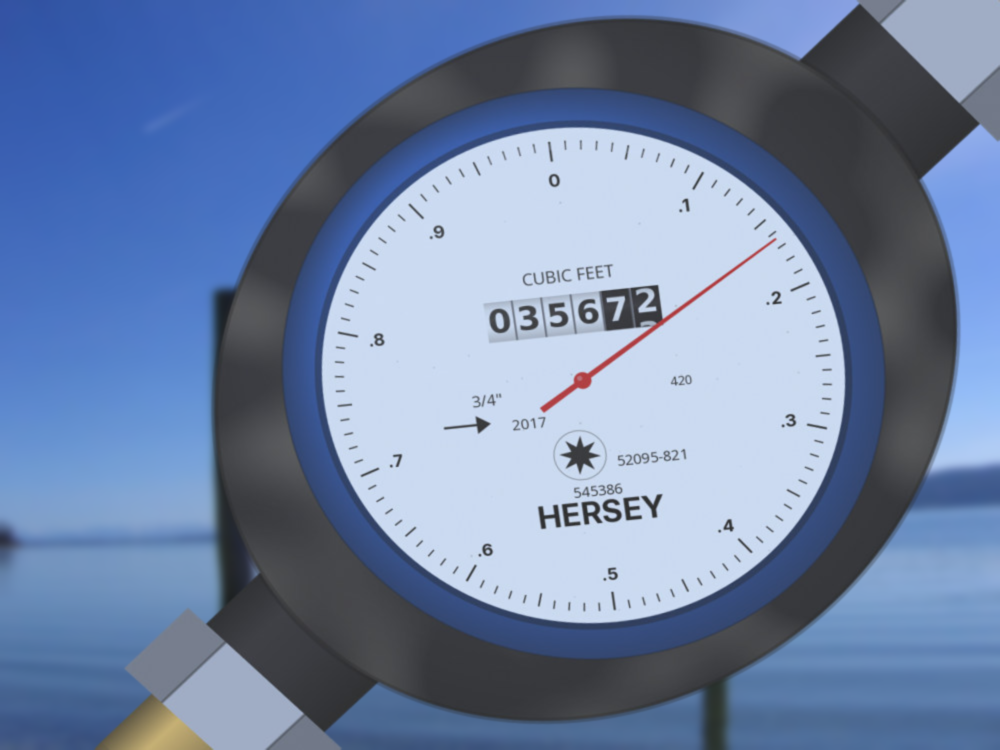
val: 35672.16 ft³
